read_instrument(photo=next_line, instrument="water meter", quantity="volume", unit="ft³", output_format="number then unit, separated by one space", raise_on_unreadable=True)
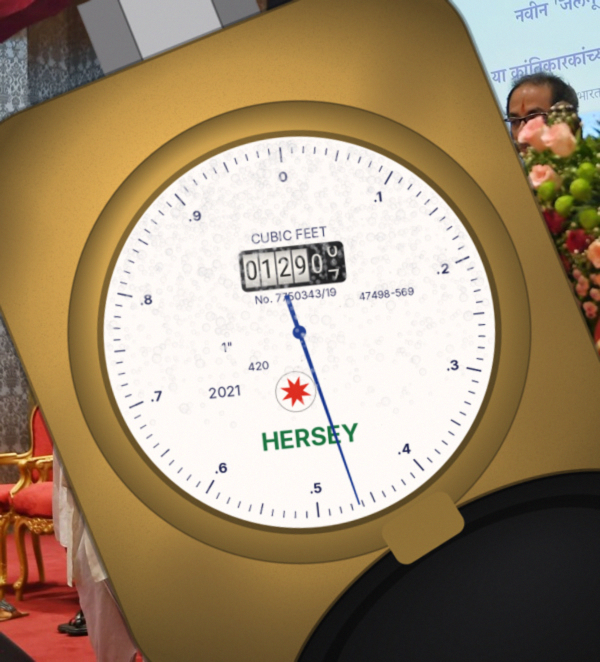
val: 12906.46 ft³
